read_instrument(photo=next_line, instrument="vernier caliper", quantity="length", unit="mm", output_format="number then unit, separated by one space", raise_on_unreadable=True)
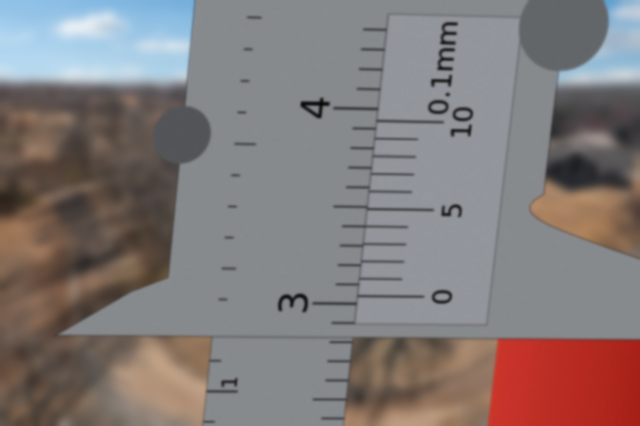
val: 30.4 mm
